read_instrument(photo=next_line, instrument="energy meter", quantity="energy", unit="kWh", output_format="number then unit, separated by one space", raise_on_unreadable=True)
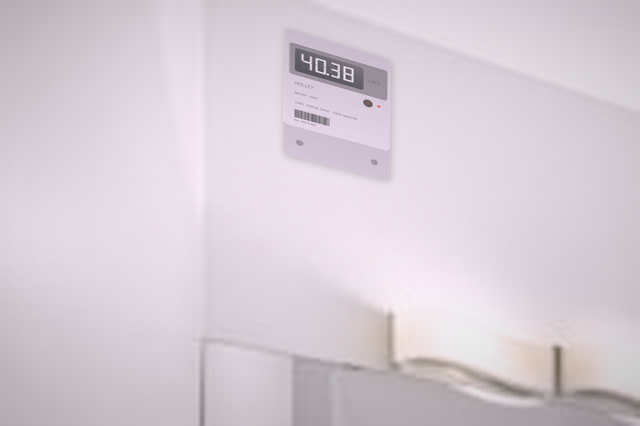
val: 40.38 kWh
